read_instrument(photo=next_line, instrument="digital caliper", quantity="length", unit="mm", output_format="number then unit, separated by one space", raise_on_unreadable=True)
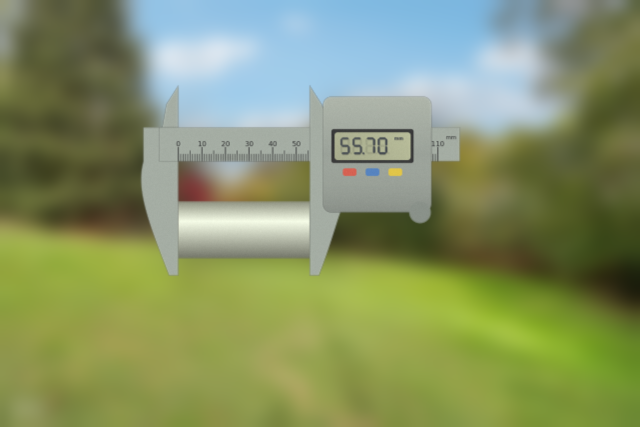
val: 55.70 mm
